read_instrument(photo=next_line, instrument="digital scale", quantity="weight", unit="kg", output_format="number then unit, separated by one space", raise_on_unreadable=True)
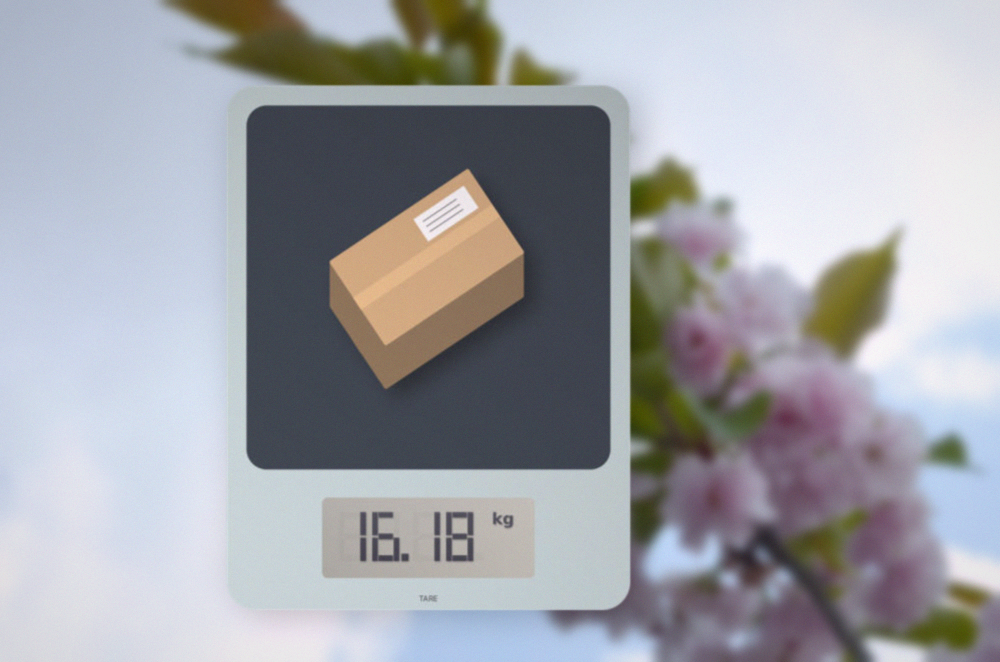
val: 16.18 kg
